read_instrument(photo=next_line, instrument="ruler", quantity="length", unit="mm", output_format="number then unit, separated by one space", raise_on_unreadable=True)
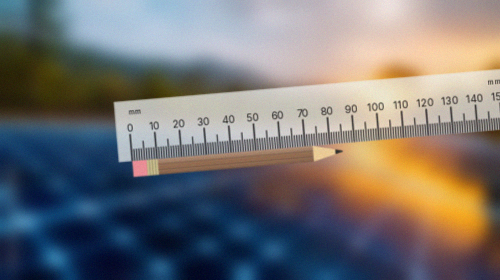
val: 85 mm
